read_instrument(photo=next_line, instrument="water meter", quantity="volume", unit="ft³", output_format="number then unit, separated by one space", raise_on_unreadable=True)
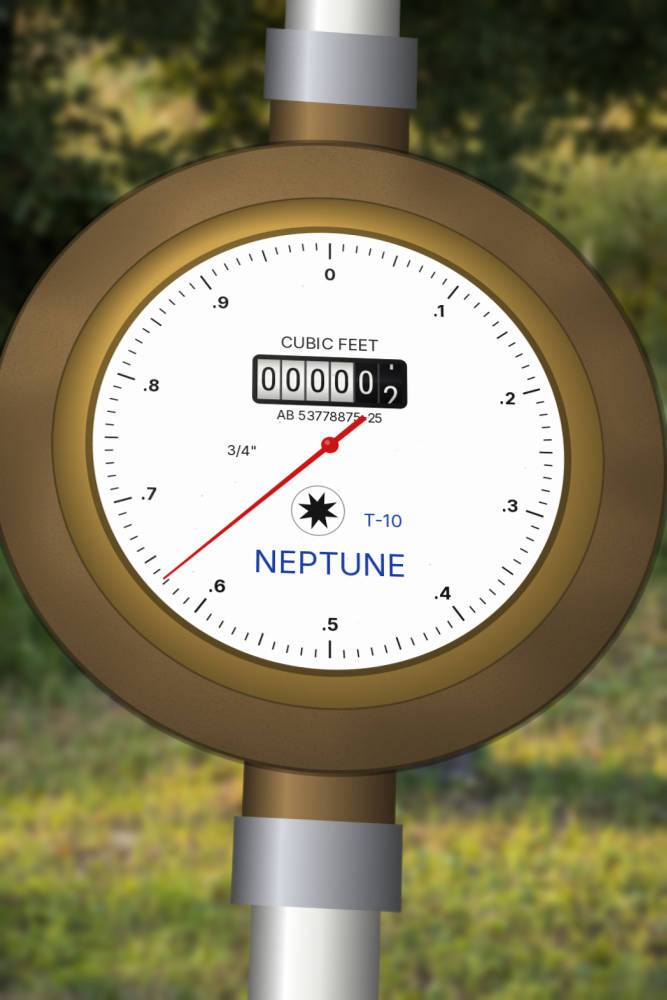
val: 1.63 ft³
